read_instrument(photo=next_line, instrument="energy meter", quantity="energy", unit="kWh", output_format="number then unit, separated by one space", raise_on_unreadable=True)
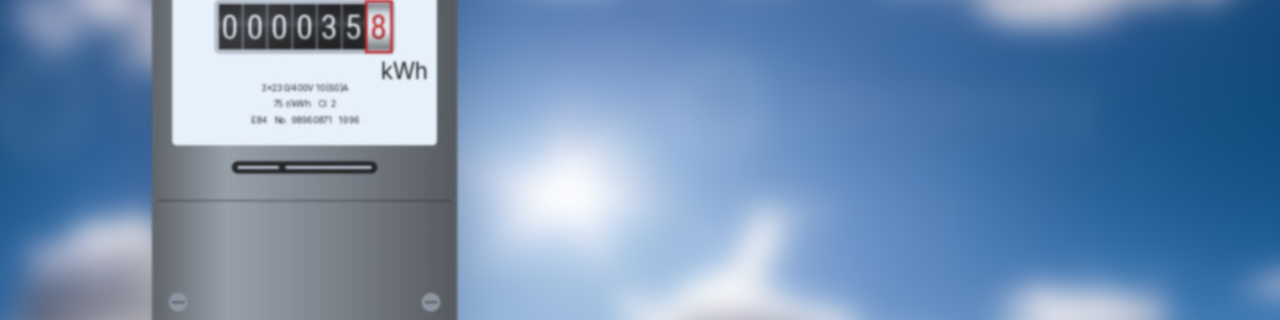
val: 35.8 kWh
